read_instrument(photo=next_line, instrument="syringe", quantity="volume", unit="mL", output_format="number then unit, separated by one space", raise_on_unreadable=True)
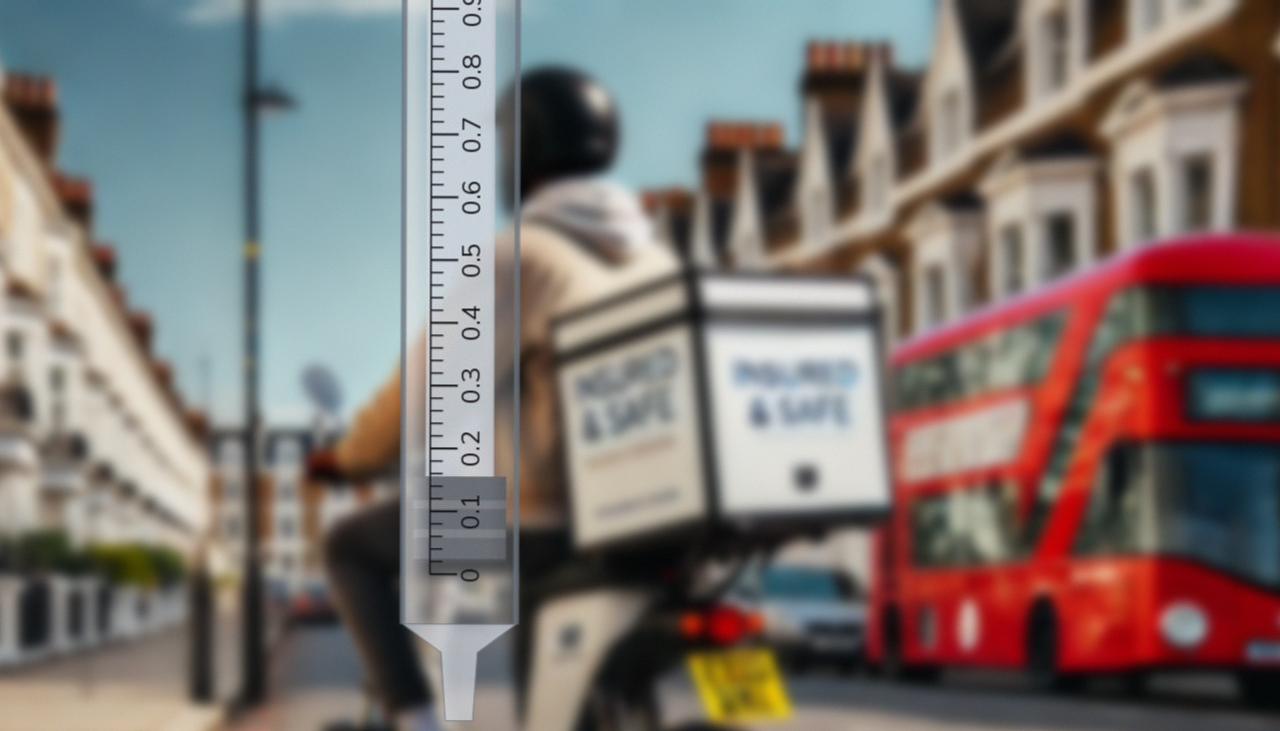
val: 0.02 mL
